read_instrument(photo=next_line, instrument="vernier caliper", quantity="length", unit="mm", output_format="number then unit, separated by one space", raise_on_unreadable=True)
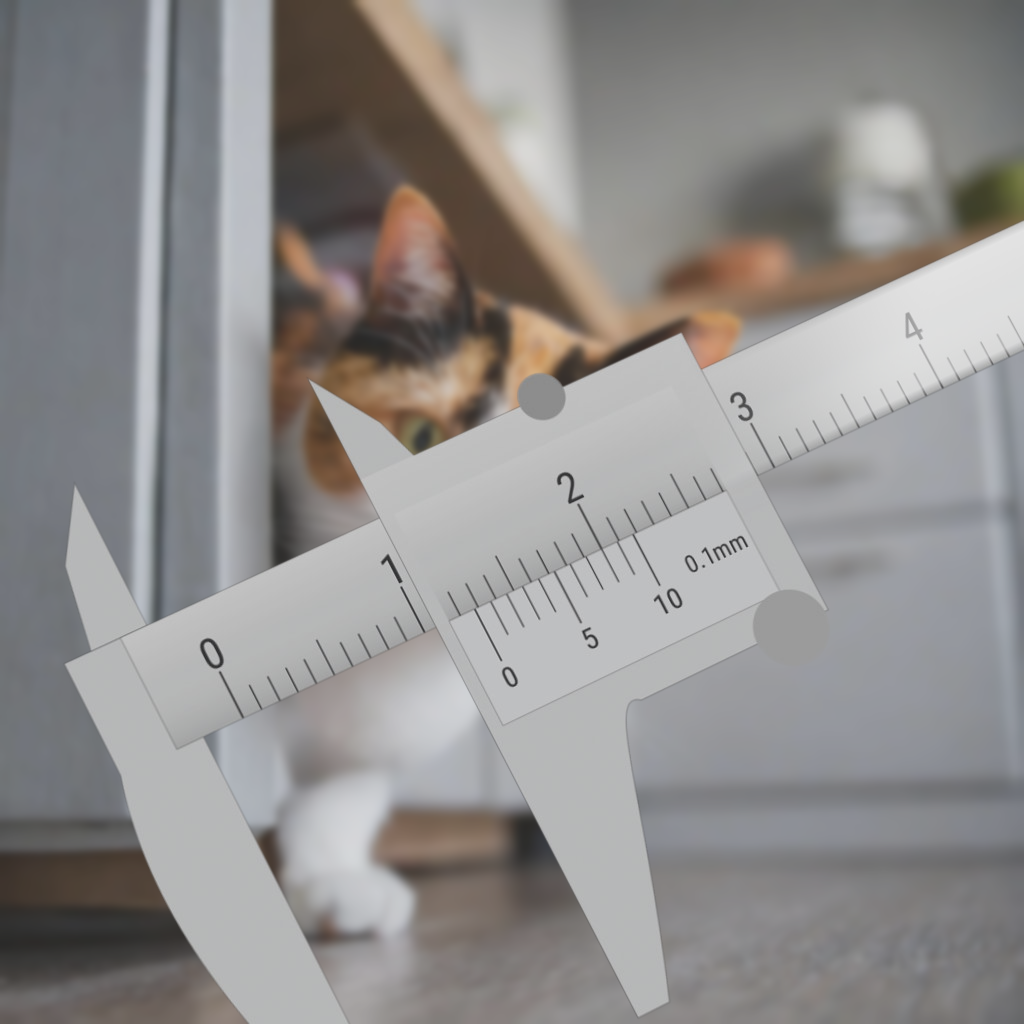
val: 12.8 mm
